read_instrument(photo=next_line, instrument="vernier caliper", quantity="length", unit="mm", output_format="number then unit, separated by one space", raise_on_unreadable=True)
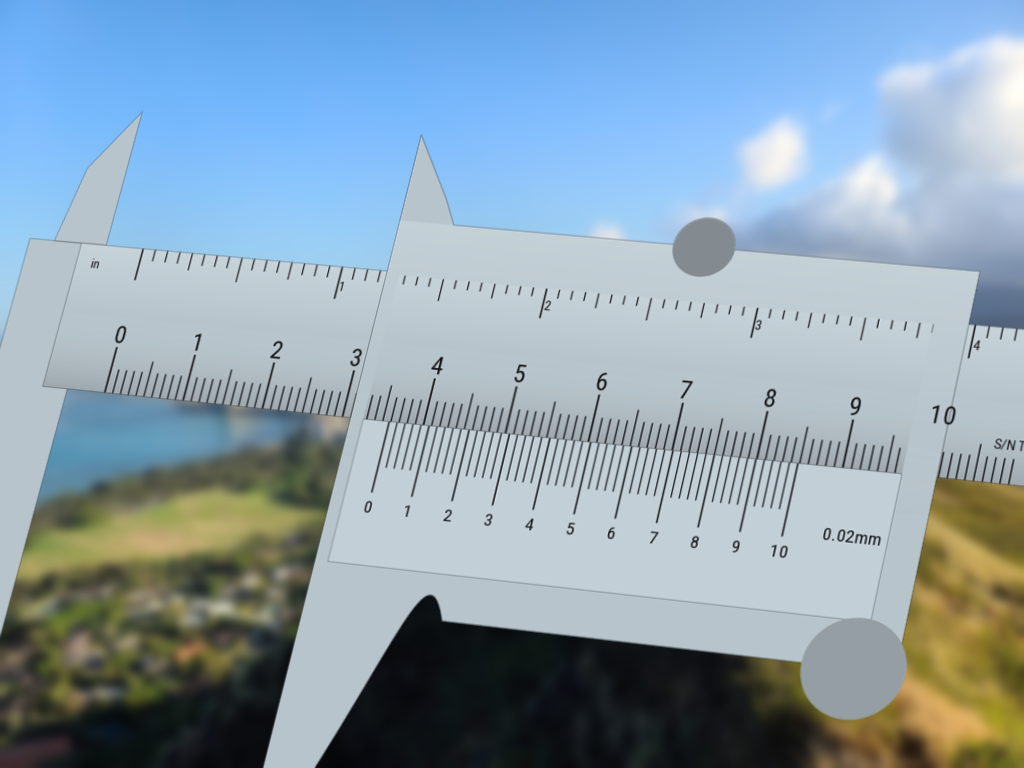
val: 35.8 mm
